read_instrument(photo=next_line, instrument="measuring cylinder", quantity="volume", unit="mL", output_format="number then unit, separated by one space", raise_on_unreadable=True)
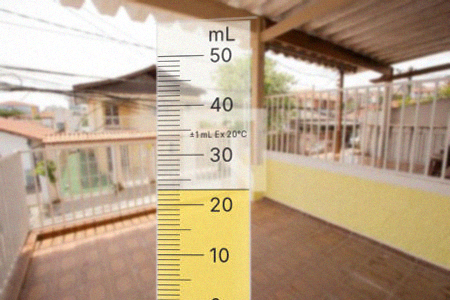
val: 23 mL
